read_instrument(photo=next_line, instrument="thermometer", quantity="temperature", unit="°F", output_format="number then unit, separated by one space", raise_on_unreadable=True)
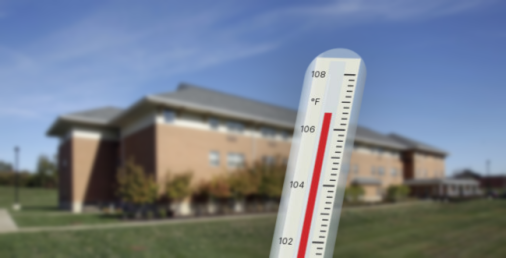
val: 106.6 °F
